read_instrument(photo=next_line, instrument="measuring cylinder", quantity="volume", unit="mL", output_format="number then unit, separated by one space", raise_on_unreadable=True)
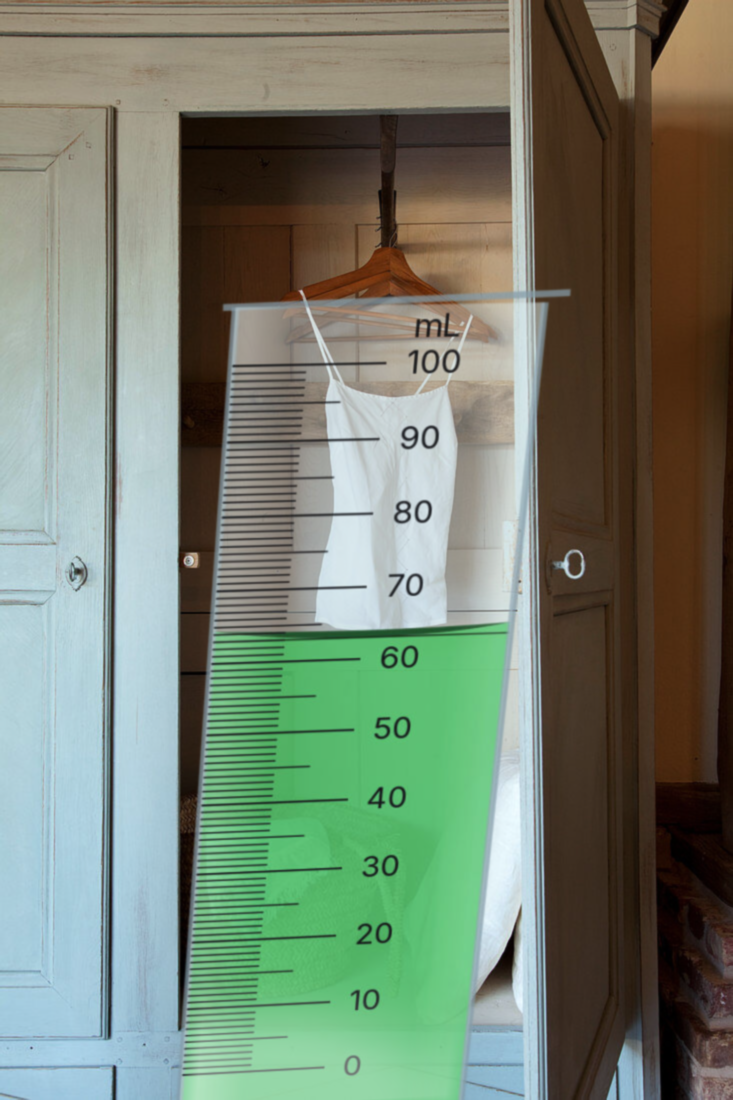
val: 63 mL
